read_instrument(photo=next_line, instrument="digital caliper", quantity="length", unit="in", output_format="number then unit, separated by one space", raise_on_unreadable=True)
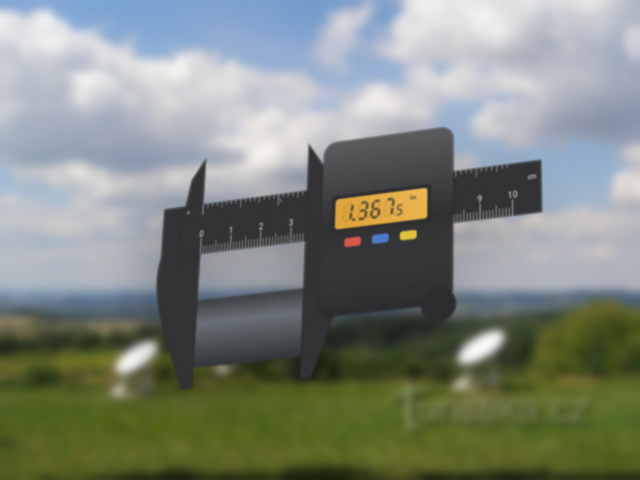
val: 1.3675 in
